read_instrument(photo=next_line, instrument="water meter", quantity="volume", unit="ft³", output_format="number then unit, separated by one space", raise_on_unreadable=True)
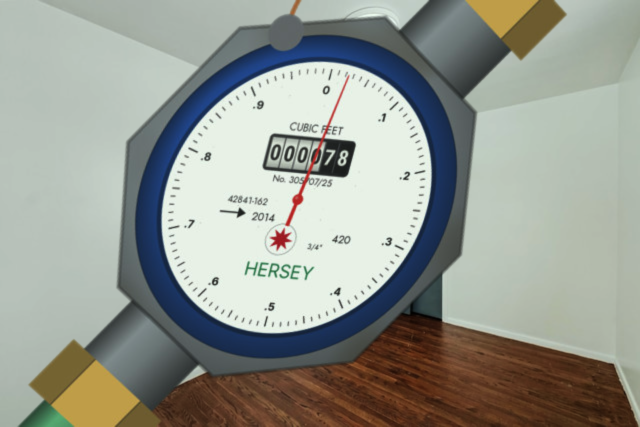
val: 78.02 ft³
